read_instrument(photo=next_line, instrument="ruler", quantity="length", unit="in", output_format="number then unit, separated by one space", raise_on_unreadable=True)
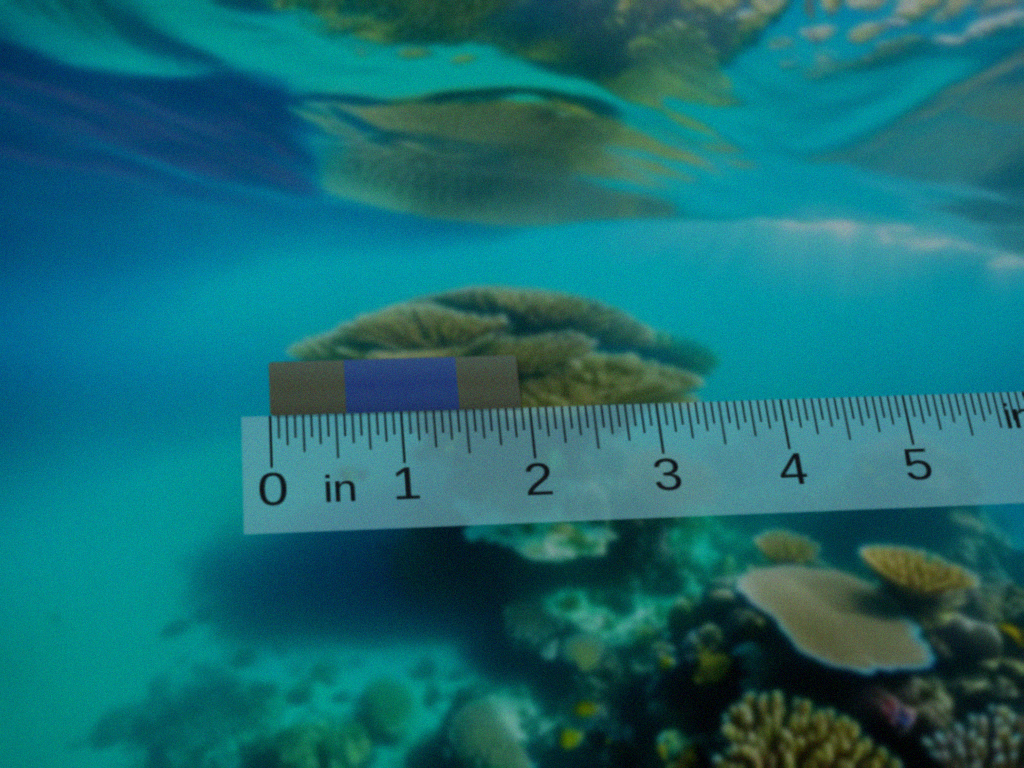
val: 1.9375 in
